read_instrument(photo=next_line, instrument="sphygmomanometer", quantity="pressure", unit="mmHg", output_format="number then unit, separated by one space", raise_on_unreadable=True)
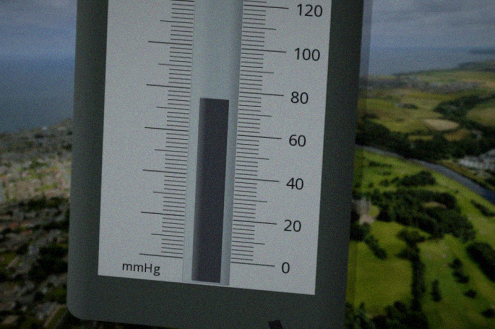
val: 76 mmHg
